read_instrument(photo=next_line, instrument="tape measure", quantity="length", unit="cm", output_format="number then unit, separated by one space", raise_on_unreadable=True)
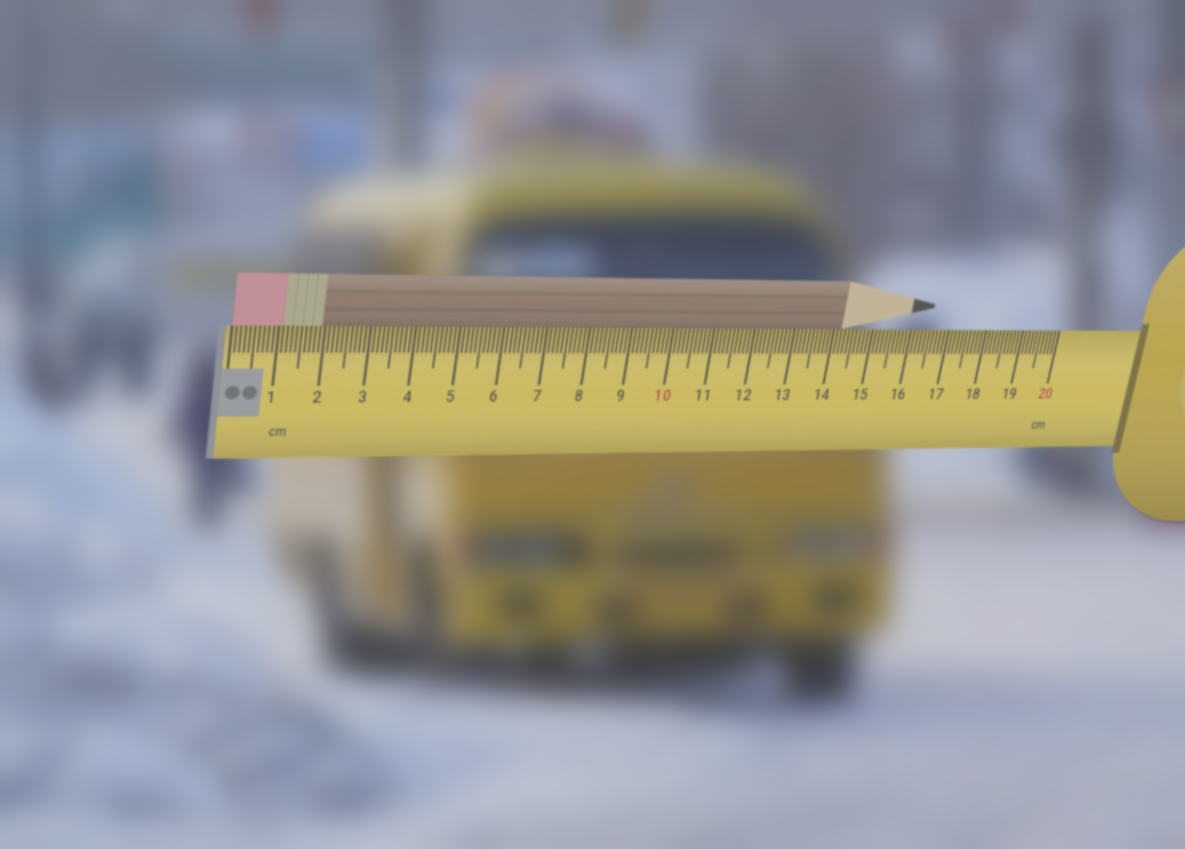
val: 16.5 cm
